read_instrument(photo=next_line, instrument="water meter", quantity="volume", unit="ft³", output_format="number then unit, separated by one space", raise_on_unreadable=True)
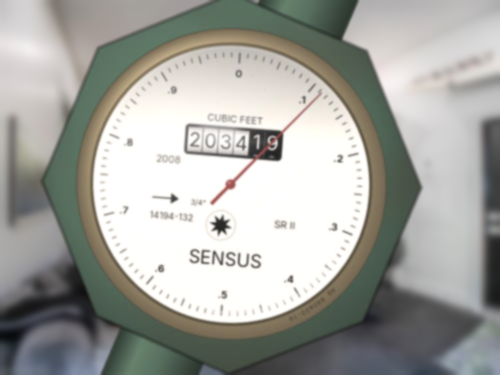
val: 203419.11 ft³
